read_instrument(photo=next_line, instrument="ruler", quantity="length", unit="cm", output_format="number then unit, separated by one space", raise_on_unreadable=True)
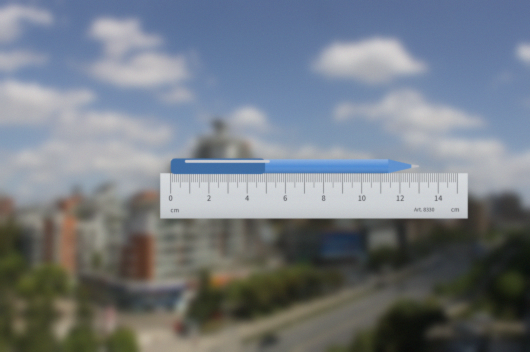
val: 13 cm
